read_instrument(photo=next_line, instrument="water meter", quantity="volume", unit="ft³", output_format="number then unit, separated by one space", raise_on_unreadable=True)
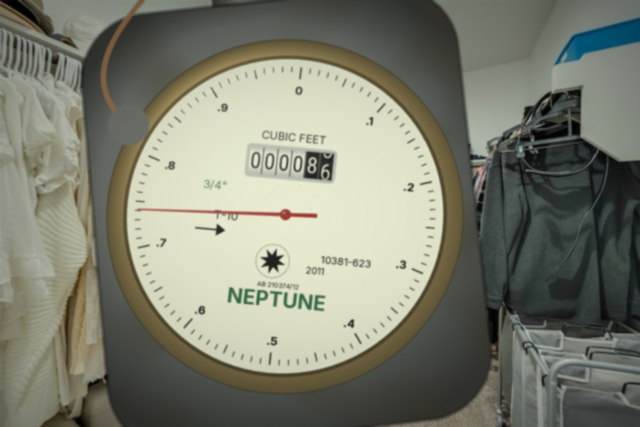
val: 85.74 ft³
